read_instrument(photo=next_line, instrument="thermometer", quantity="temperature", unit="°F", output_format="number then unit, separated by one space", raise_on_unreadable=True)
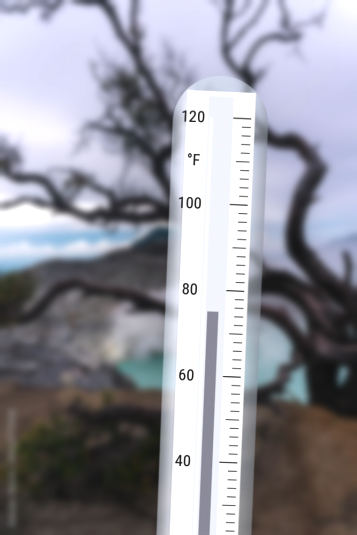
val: 75 °F
